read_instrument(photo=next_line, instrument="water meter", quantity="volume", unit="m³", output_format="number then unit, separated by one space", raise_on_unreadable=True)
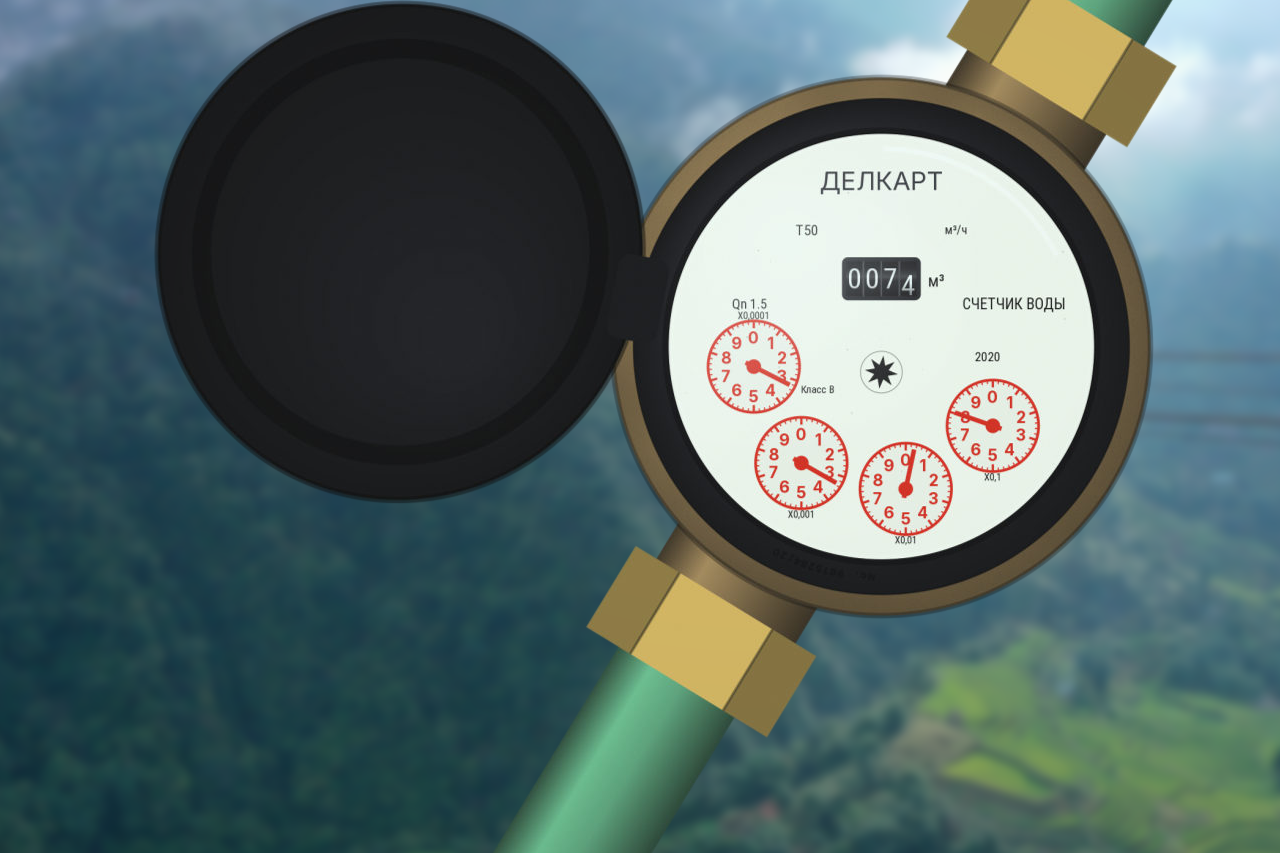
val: 73.8033 m³
